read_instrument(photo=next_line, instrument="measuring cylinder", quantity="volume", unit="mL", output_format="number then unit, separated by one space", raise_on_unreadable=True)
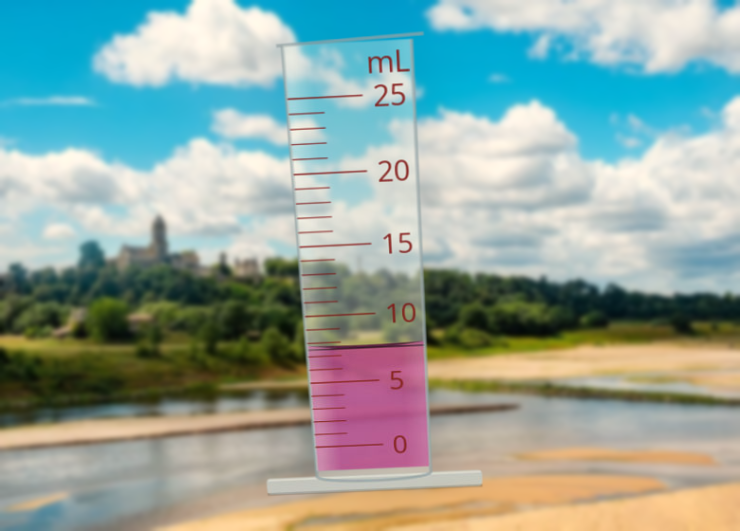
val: 7.5 mL
